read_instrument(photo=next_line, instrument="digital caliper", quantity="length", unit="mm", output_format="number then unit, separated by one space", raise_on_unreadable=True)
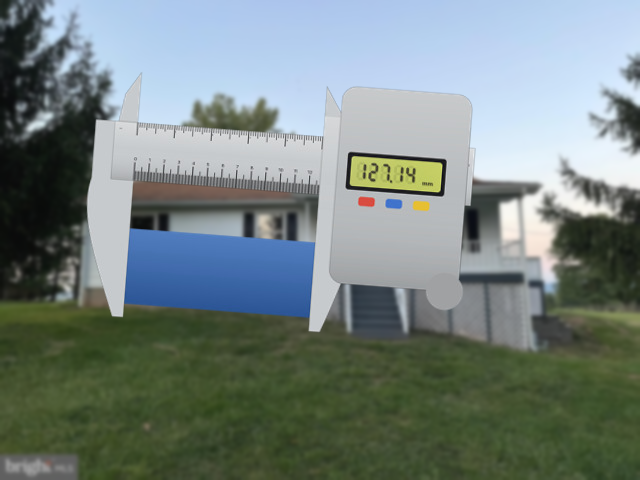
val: 127.14 mm
